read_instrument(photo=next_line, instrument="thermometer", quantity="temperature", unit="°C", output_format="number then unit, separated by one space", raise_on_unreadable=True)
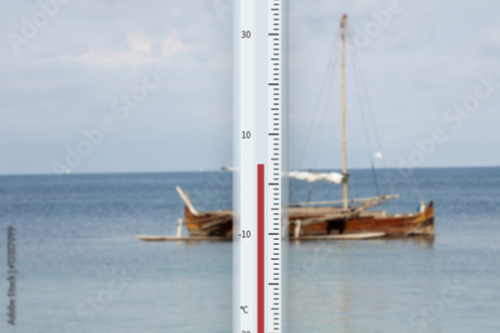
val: 4 °C
